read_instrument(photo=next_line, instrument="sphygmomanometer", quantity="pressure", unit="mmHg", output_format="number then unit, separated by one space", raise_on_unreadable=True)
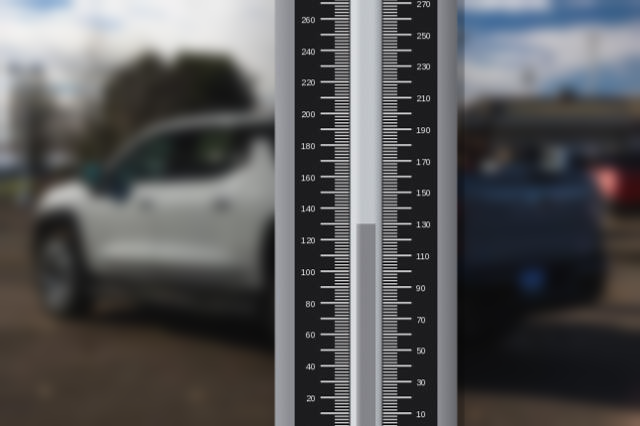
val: 130 mmHg
